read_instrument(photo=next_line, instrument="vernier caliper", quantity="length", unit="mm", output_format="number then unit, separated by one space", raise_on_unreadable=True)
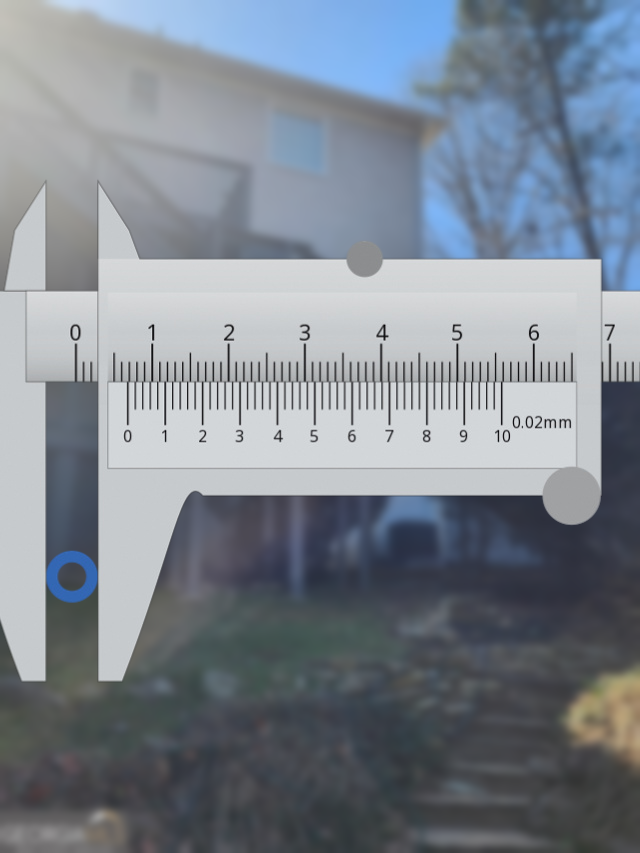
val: 6.8 mm
